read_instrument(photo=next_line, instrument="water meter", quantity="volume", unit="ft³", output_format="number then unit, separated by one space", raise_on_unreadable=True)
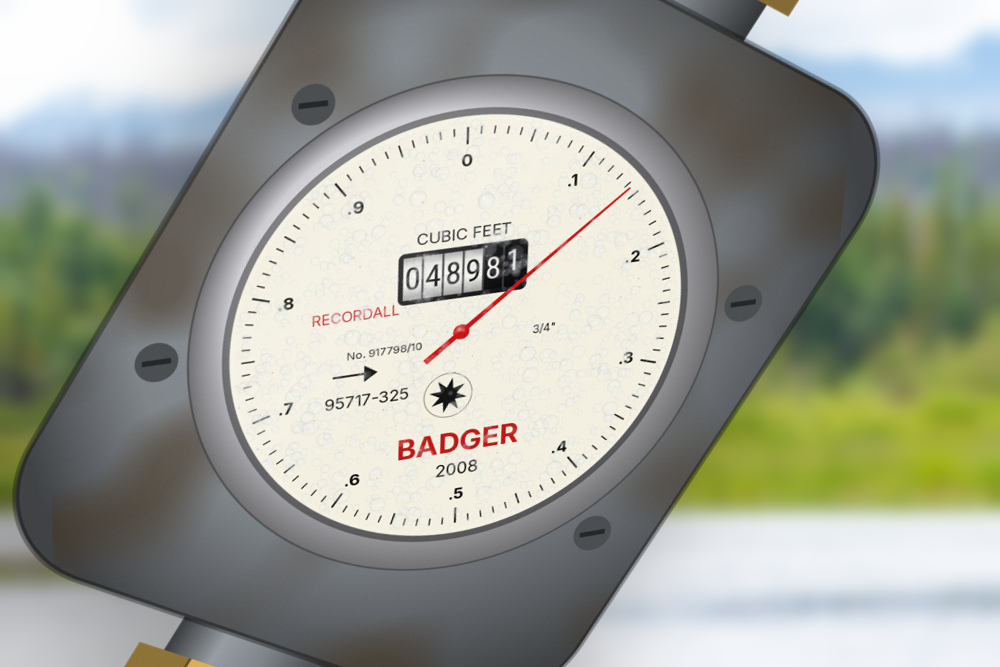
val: 48981.14 ft³
